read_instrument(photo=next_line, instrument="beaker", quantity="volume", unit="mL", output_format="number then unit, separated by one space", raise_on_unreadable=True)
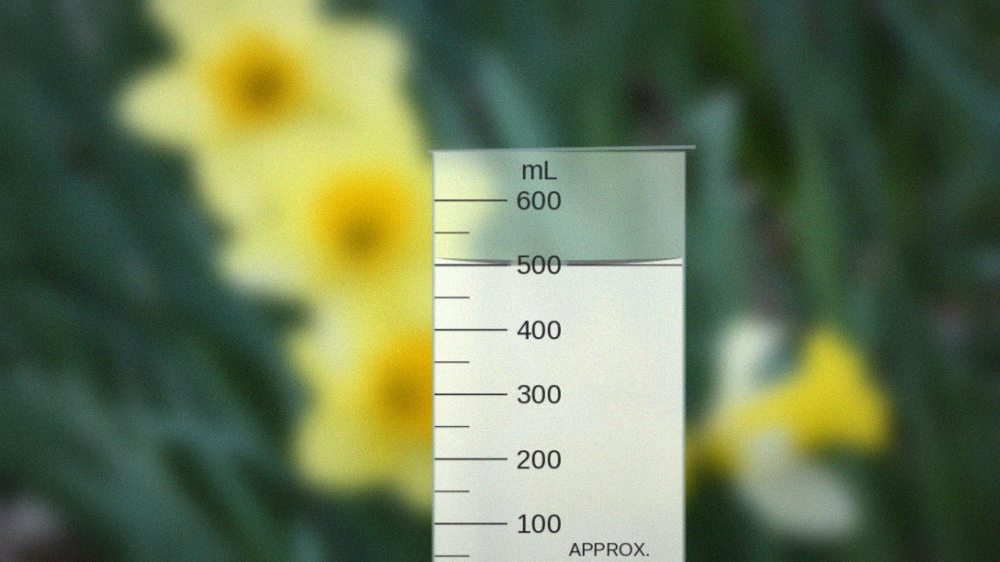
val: 500 mL
